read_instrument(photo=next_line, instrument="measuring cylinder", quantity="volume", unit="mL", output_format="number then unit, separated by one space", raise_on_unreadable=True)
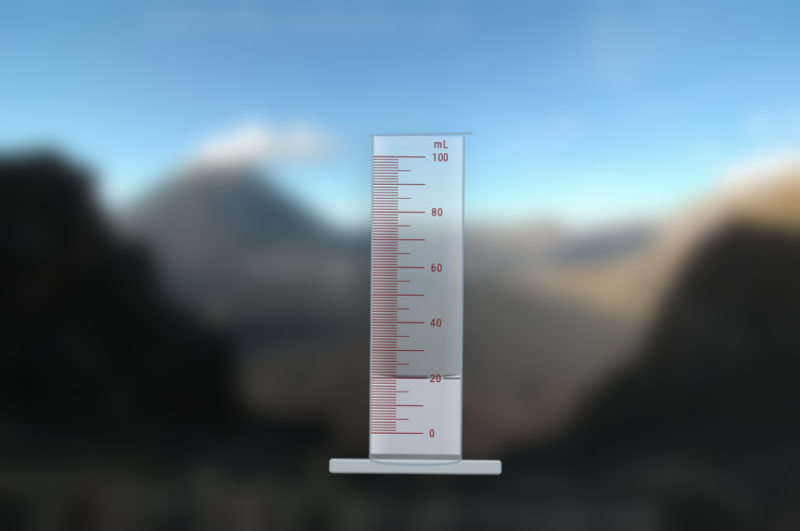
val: 20 mL
